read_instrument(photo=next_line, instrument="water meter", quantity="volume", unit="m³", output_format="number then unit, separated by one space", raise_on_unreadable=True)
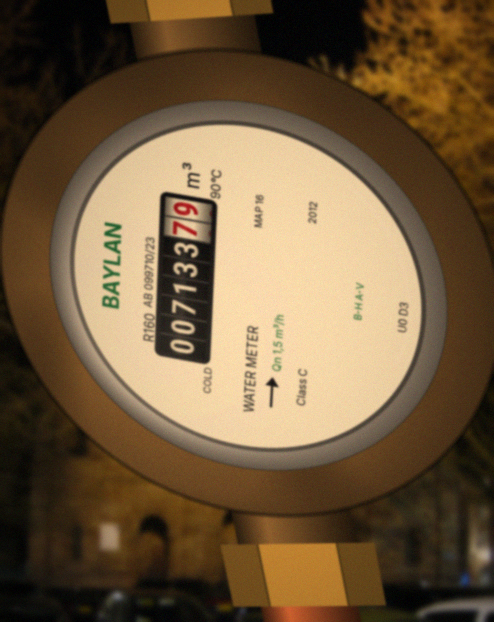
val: 7133.79 m³
